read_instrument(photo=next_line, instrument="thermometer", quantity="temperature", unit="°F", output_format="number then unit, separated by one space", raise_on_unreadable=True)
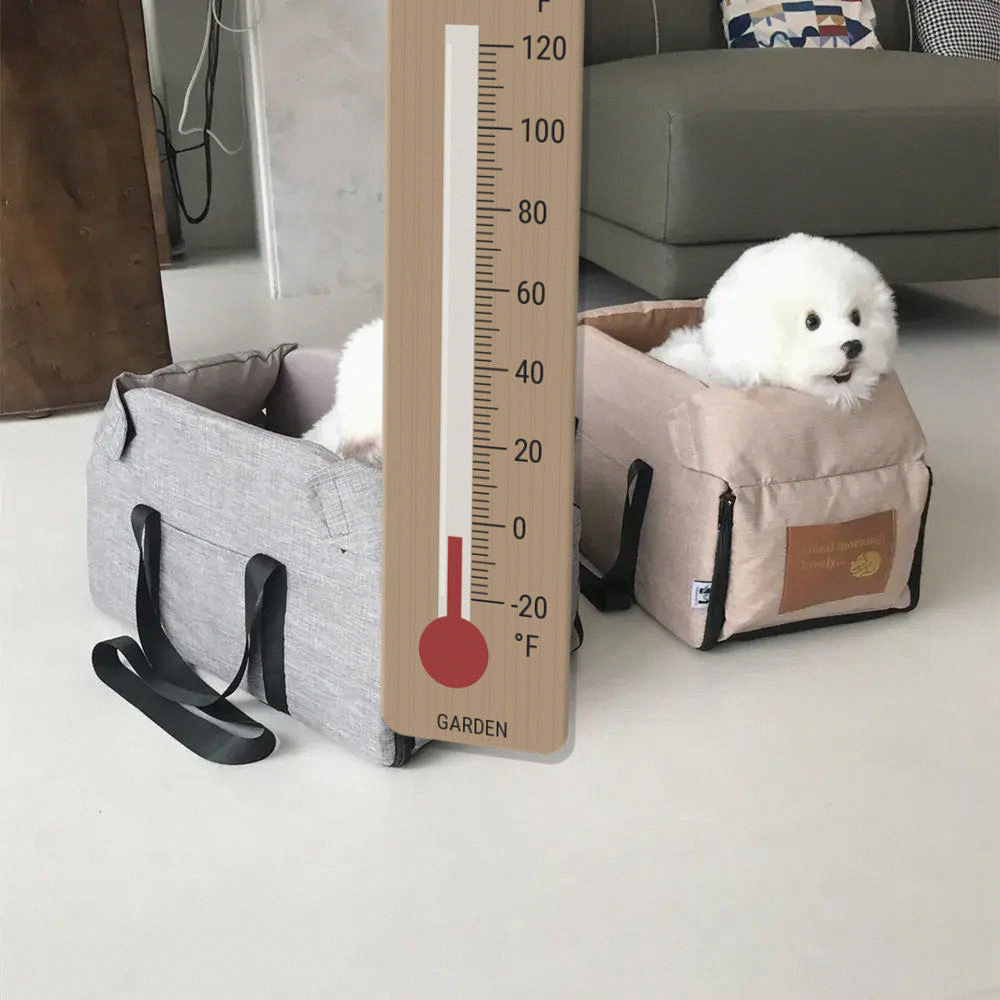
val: -4 °F
